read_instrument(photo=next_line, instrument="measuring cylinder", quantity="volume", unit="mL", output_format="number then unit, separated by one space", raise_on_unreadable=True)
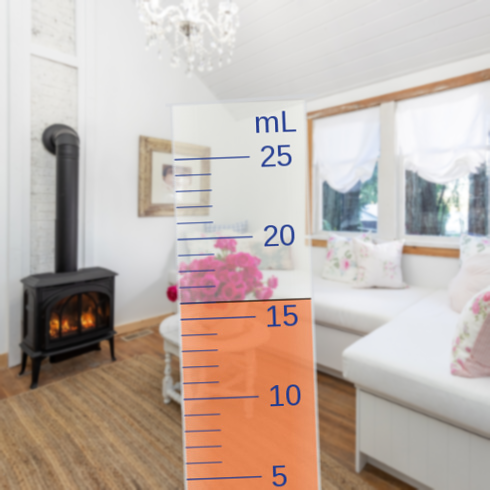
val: 16 mL
